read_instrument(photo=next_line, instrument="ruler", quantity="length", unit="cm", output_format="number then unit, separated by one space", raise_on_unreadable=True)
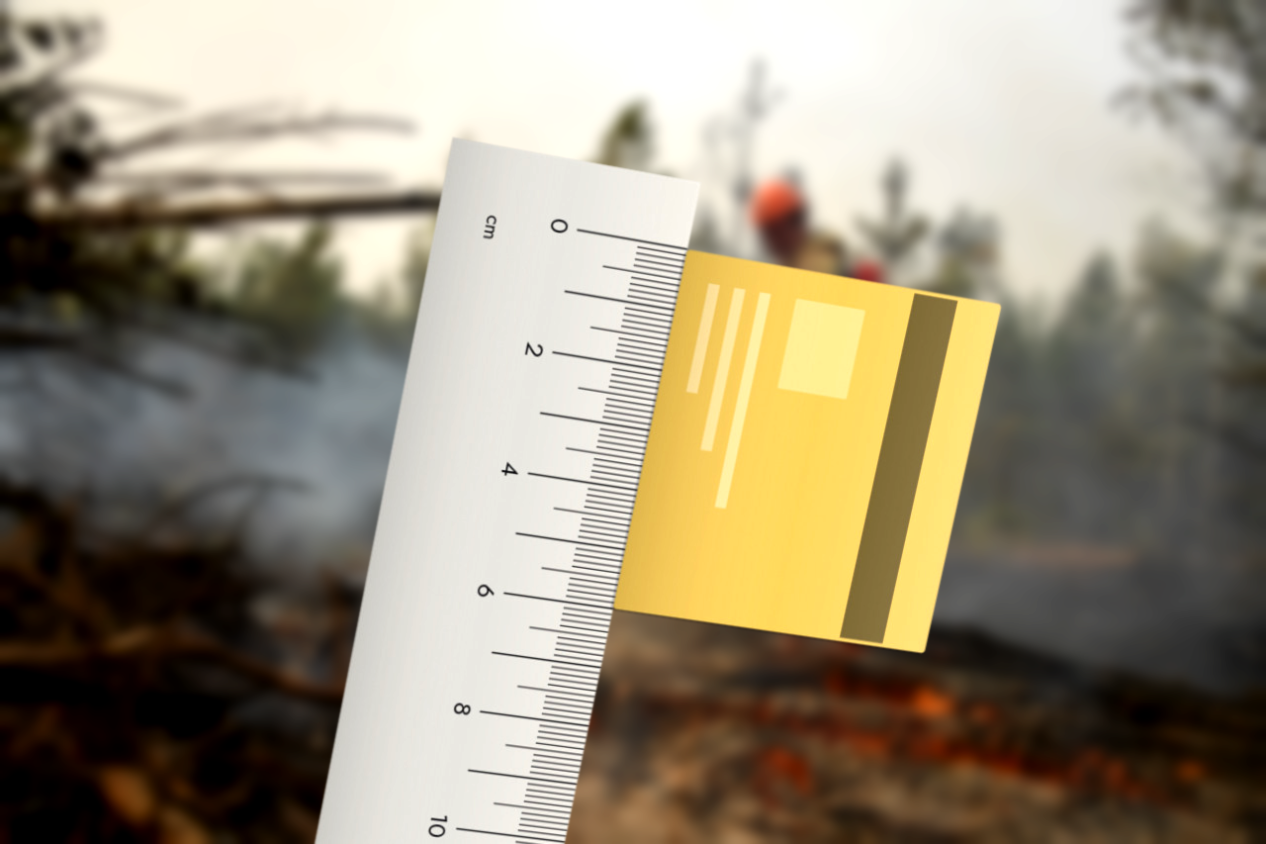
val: 6 cm
